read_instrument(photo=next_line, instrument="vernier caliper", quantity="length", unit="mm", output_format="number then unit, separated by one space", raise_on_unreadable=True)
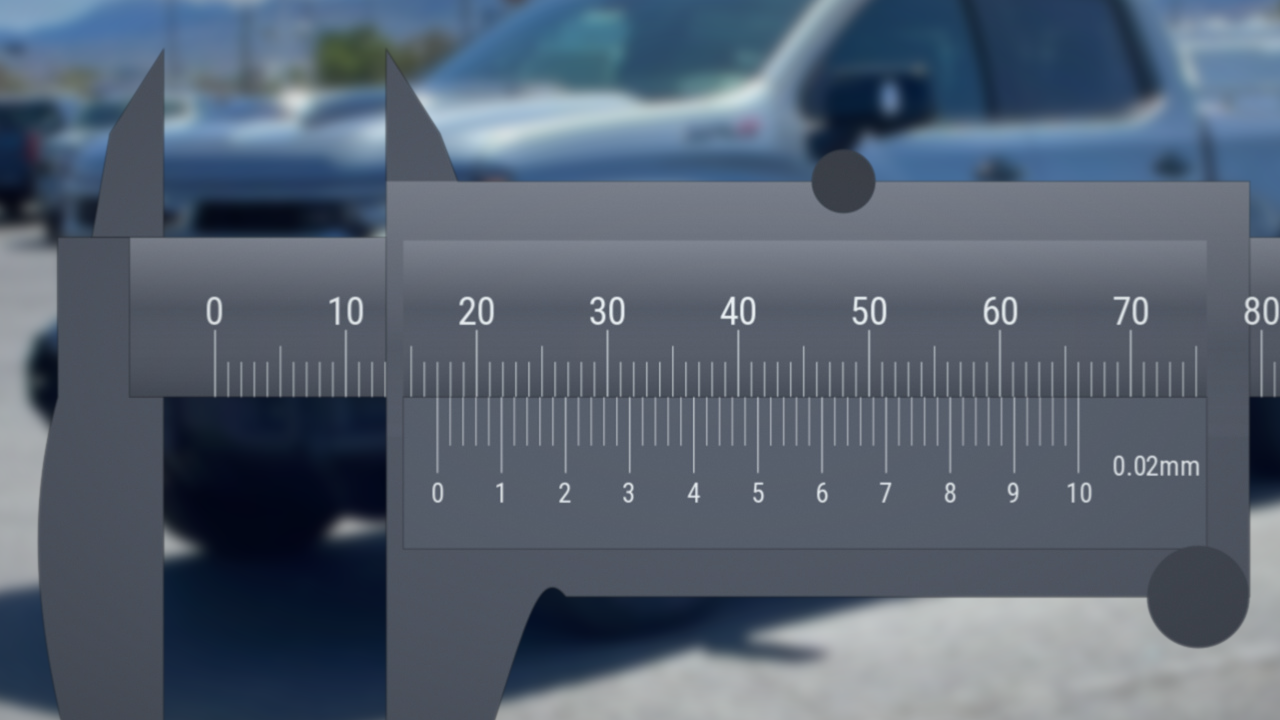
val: 17.0 mm
